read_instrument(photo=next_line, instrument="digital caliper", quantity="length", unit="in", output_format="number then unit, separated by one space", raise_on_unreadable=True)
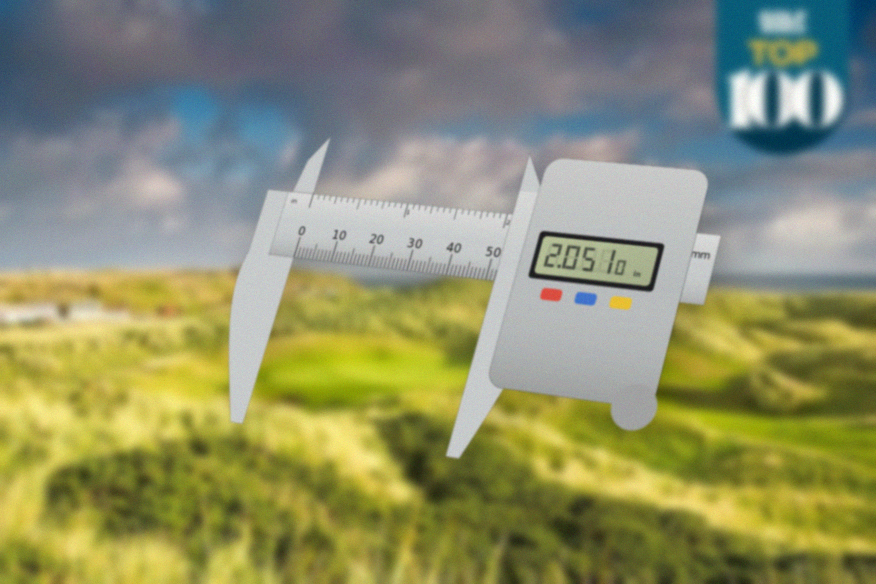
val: 2.0510 in
